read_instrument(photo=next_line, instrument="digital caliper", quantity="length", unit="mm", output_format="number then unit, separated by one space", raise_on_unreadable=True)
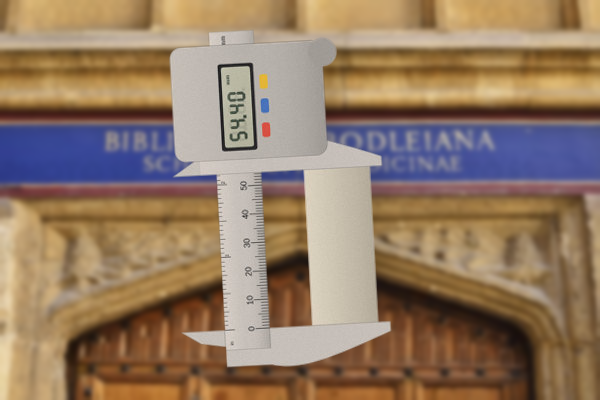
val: 54.40 mm
